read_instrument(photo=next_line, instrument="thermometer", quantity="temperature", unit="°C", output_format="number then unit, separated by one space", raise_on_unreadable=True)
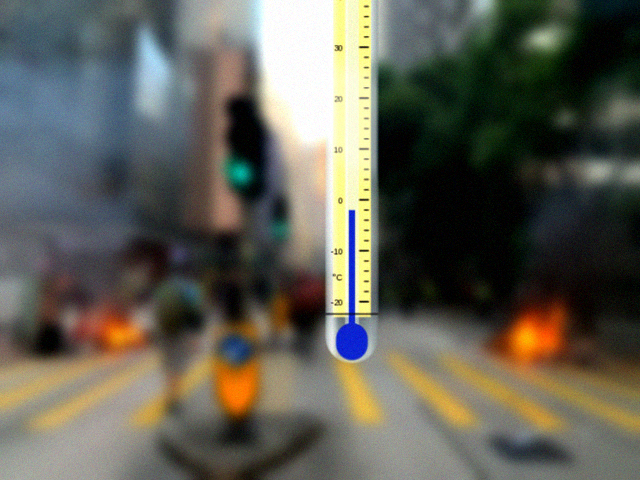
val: -2 °C
